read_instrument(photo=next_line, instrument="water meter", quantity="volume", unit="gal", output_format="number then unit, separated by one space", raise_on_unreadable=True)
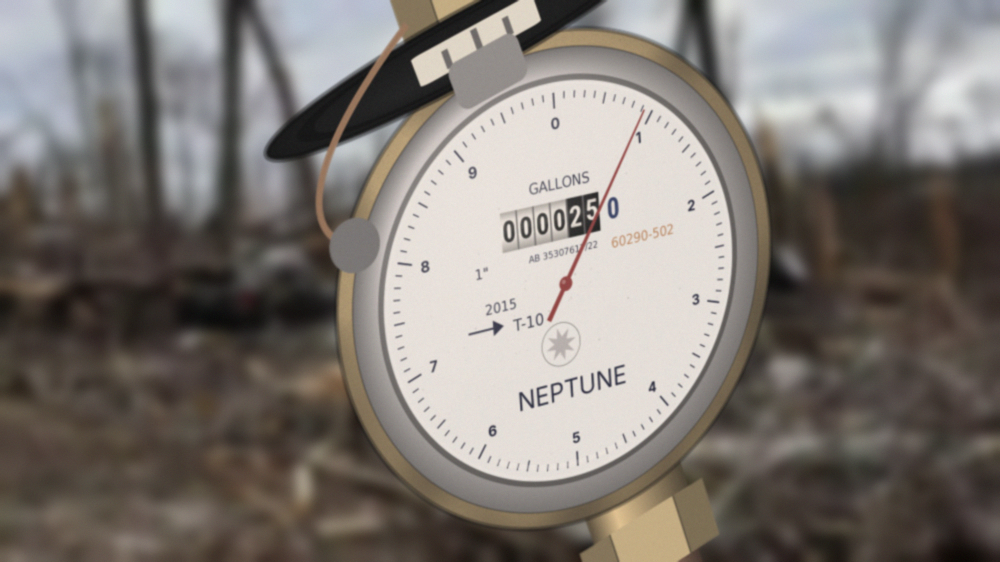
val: 250.9 gal
